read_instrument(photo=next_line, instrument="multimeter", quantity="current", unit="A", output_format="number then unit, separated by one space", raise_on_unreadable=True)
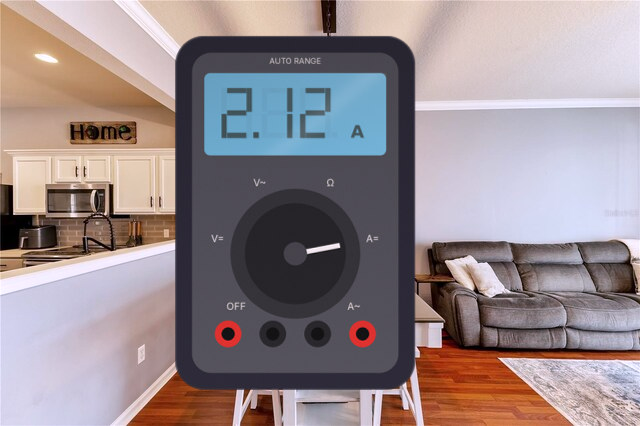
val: 2.12 A
